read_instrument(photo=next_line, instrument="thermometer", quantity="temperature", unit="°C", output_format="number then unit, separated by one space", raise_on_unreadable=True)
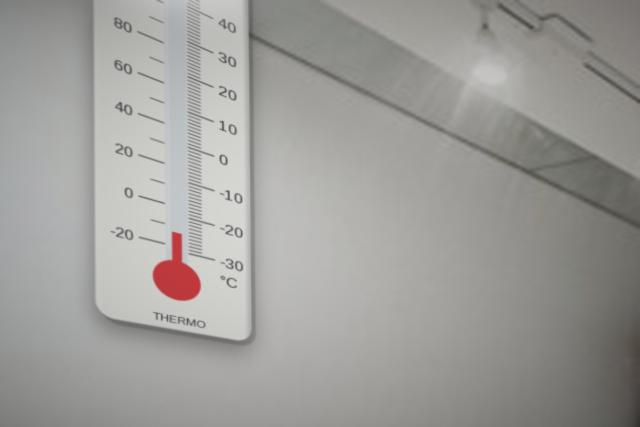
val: -25 °C
